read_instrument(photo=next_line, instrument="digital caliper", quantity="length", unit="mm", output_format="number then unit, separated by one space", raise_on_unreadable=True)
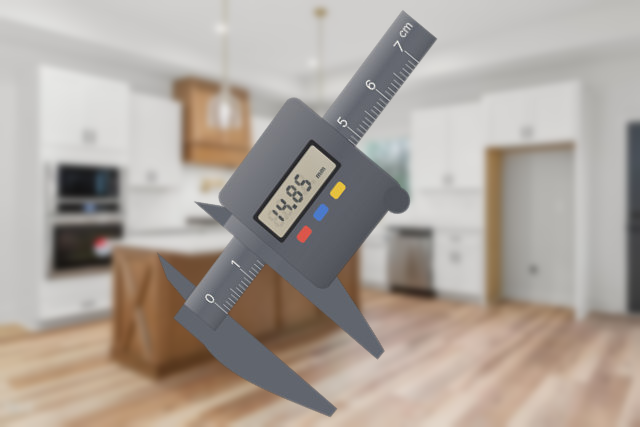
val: 14.85 mm
